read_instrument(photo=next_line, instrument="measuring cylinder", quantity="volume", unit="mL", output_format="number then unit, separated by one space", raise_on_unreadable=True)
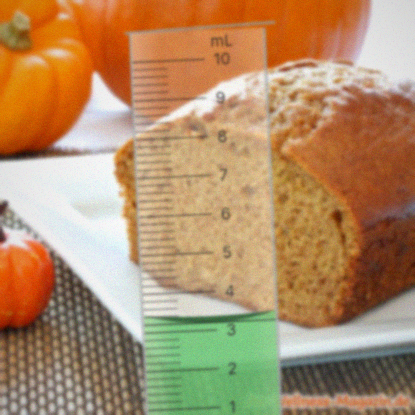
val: 3.2 mL
